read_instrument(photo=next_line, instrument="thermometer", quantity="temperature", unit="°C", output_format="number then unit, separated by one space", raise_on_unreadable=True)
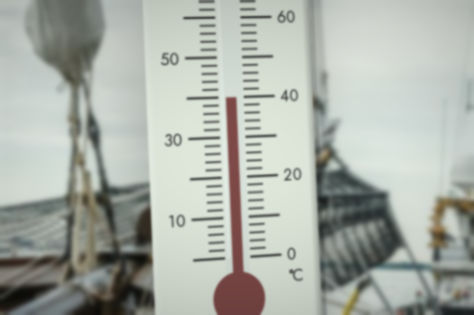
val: 40 °C
